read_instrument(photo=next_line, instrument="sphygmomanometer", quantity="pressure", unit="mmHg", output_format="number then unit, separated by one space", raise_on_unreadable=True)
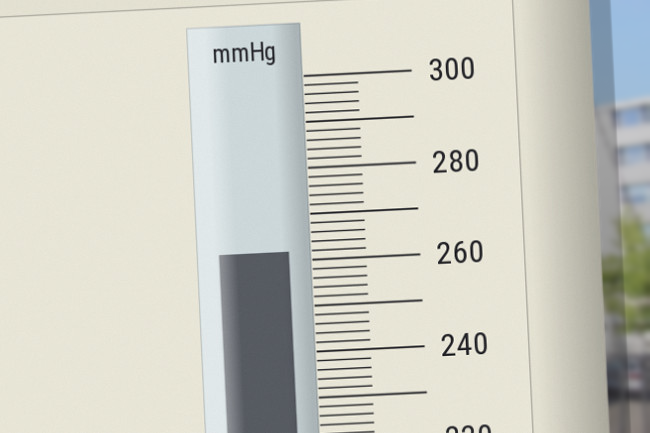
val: 262 mmHg
